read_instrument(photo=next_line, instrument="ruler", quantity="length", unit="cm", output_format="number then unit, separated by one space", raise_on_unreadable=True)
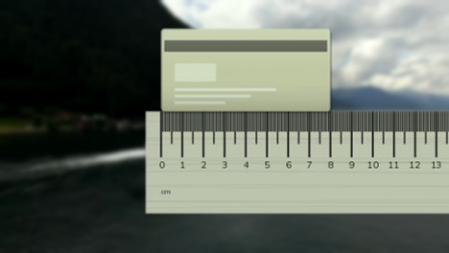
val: 8 cm
